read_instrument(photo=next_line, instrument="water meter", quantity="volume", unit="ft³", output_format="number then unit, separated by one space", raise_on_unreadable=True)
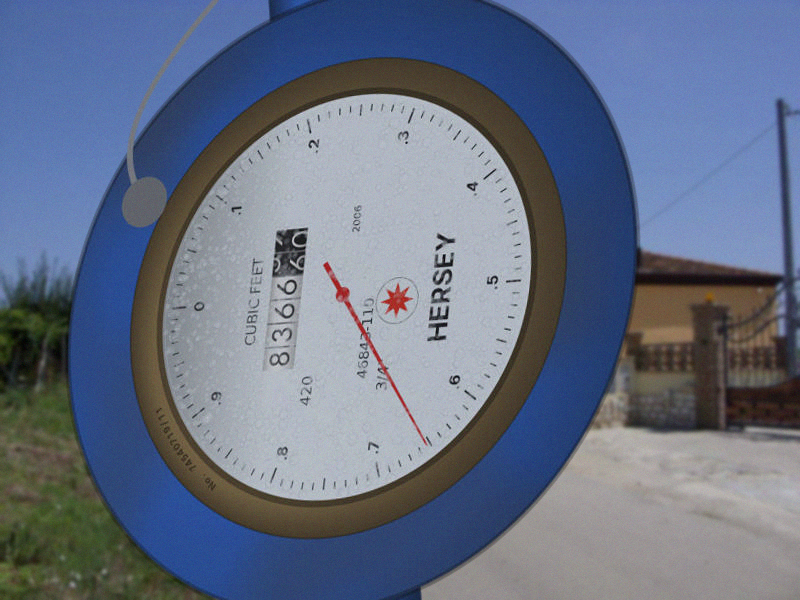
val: 836659.65 ft³
